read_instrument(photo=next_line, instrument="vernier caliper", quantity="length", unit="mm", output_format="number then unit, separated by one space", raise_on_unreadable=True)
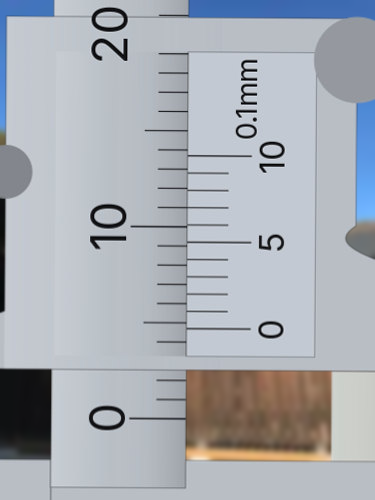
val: 4.7 mm
